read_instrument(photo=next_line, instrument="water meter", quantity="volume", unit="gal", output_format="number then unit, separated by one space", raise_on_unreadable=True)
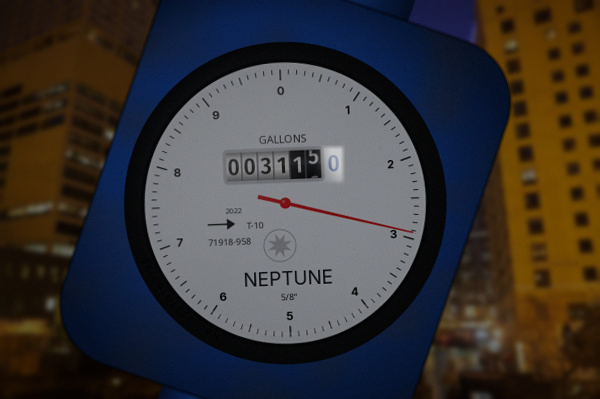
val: 31152.9 gal
